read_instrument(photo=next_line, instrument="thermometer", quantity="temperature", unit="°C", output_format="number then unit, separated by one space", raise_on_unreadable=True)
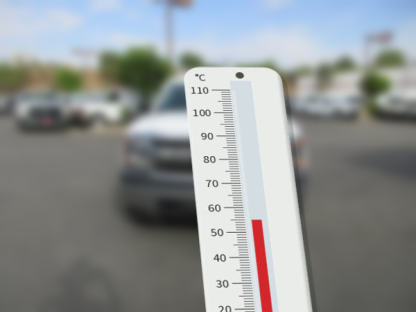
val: 55 °C
